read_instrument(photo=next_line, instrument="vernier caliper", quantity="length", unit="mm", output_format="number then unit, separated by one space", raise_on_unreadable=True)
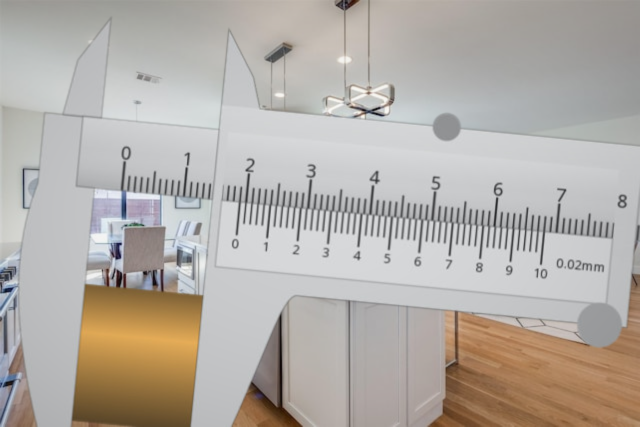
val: 19.0 mm
